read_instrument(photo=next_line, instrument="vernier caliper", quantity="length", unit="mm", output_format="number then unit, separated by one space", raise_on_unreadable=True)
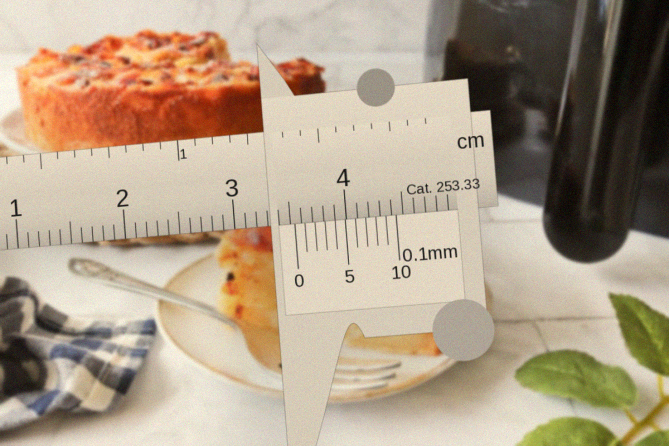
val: 35.4 mm
